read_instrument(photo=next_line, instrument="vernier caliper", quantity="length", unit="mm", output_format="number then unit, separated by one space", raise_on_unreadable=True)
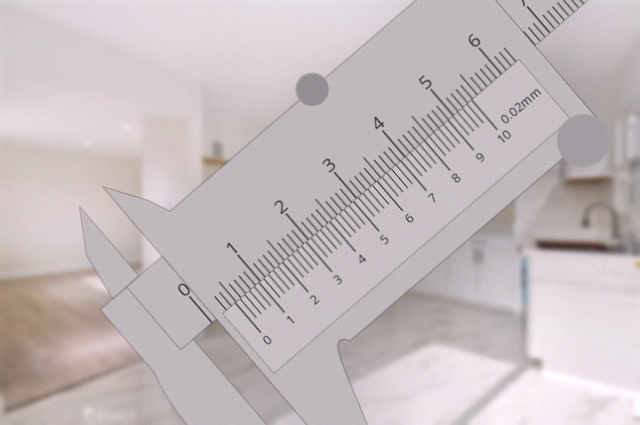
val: 4.8 mm
